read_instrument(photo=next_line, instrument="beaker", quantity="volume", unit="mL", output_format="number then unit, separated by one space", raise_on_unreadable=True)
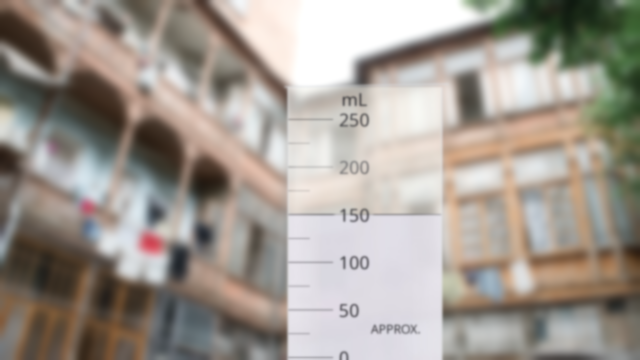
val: 150 mL
